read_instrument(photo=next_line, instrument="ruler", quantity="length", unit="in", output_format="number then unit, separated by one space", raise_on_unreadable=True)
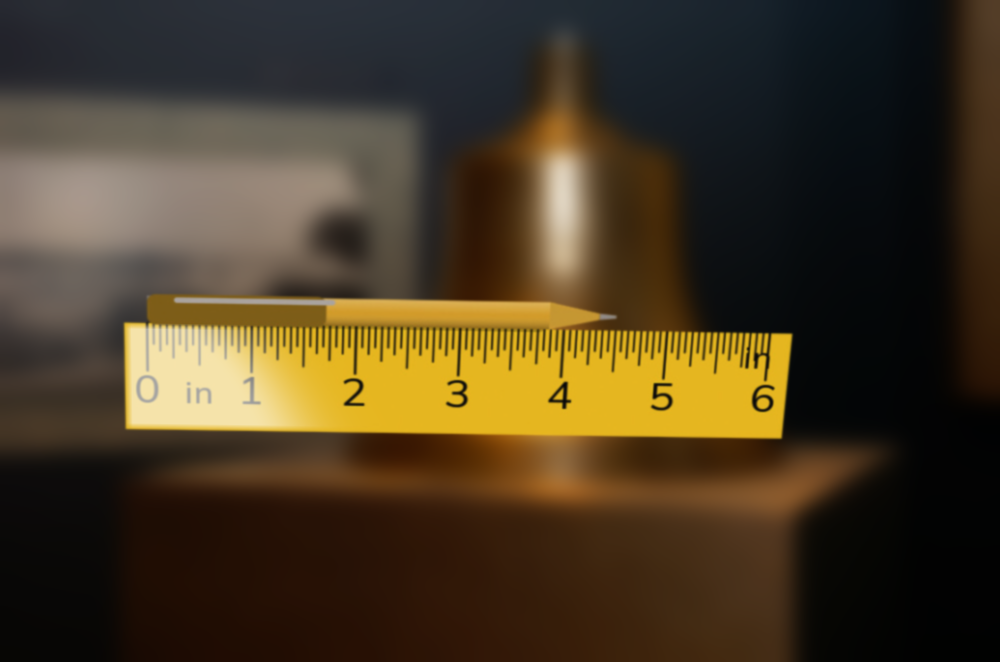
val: 4.5 in
